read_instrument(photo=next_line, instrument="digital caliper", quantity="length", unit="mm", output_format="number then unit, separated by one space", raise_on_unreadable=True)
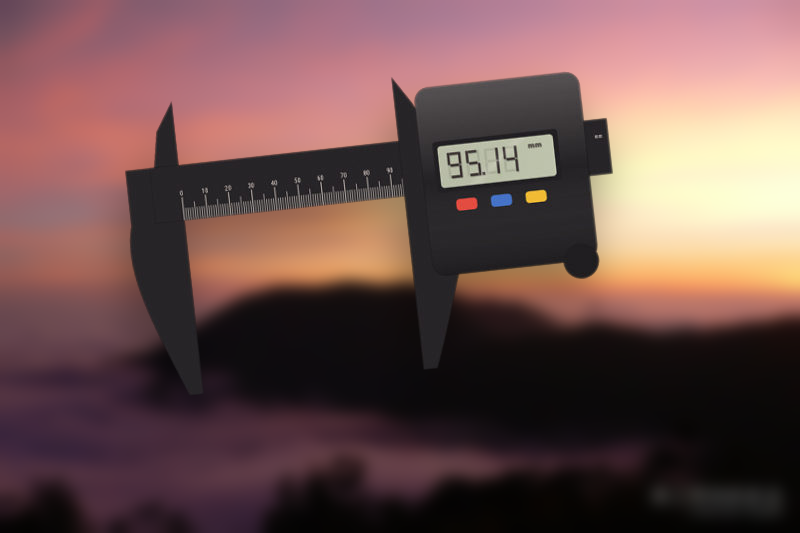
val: 95.14 mm
